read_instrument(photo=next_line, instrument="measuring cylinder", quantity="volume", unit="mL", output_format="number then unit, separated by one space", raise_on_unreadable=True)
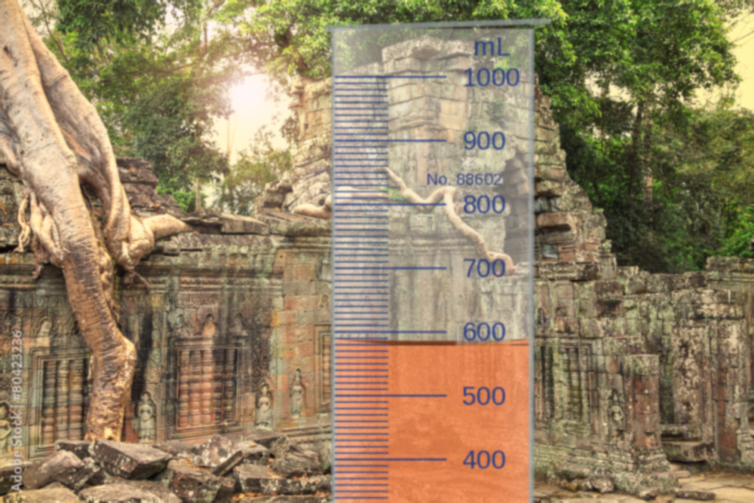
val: 580 mL
